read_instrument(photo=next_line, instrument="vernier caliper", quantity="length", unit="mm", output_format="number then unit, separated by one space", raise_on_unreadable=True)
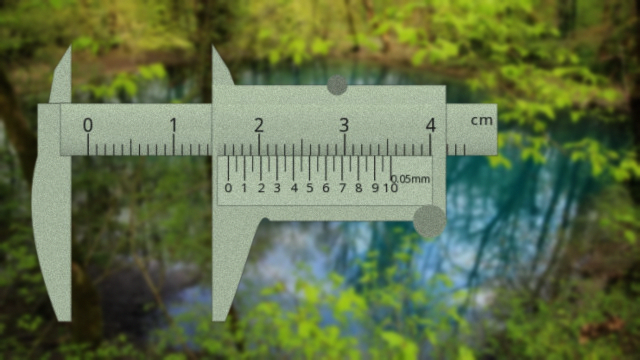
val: 16.4 mm
